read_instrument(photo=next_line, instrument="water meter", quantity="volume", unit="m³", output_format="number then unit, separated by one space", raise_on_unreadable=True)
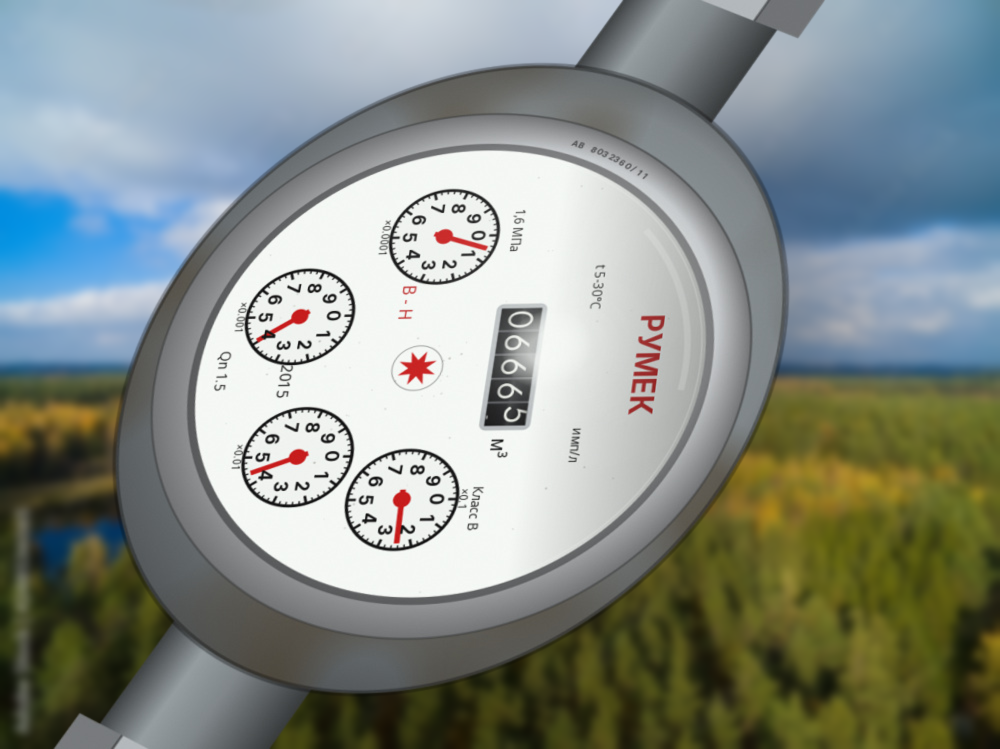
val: 6665.2440 m³
